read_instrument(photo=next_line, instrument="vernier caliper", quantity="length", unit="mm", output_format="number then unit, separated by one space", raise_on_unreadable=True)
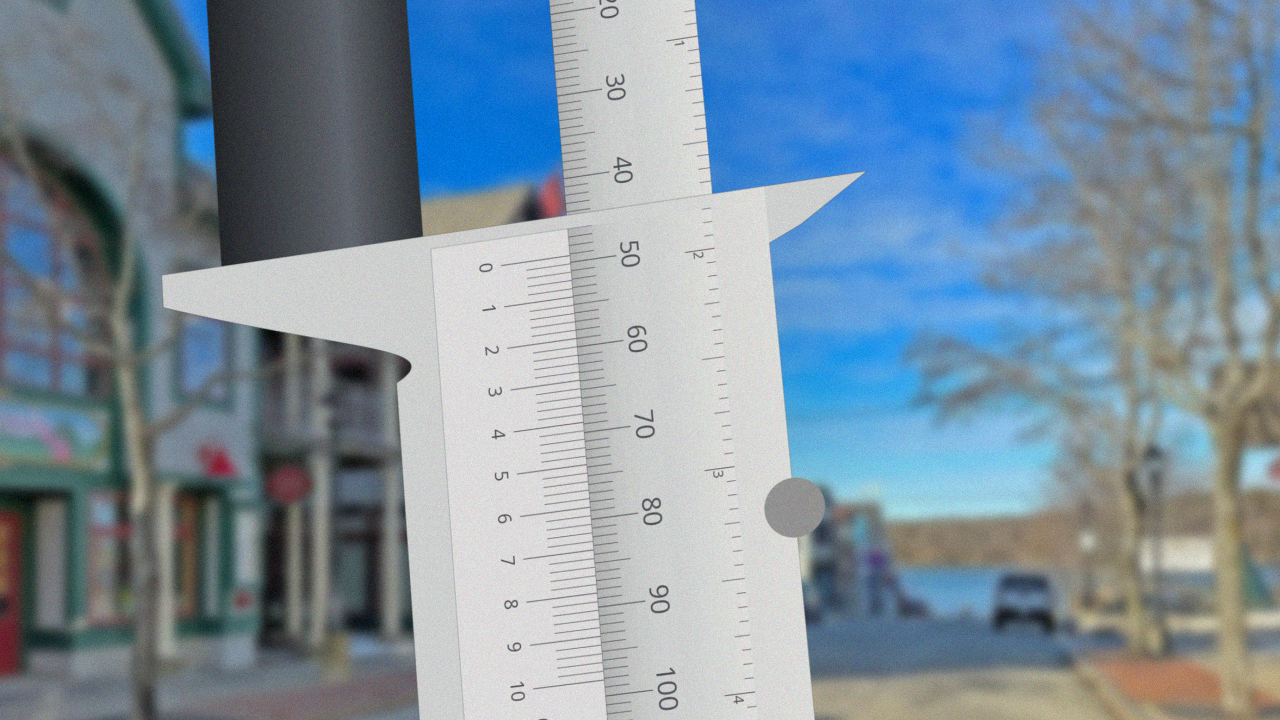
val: 49.2 mm
